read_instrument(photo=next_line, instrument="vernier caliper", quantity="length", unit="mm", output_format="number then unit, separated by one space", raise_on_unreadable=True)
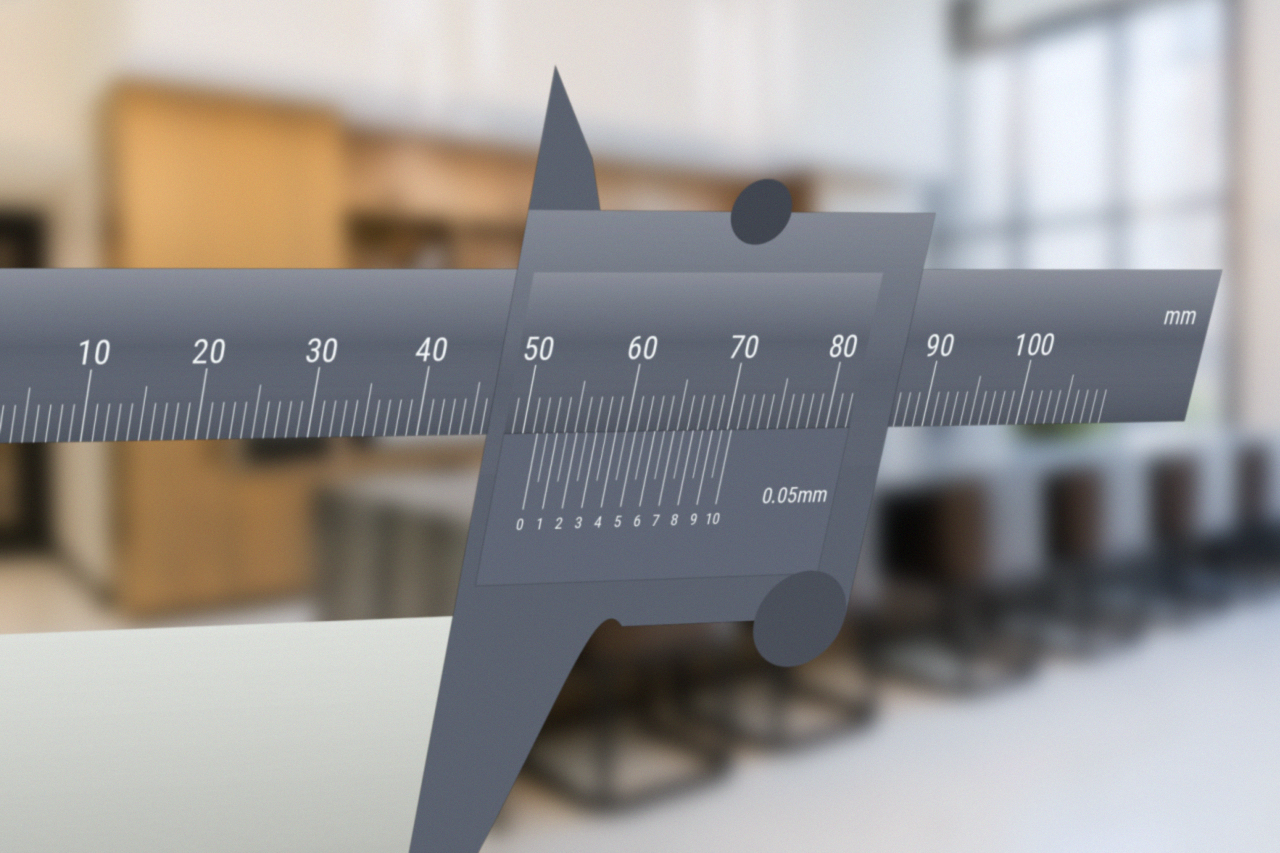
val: 51.4 mm
